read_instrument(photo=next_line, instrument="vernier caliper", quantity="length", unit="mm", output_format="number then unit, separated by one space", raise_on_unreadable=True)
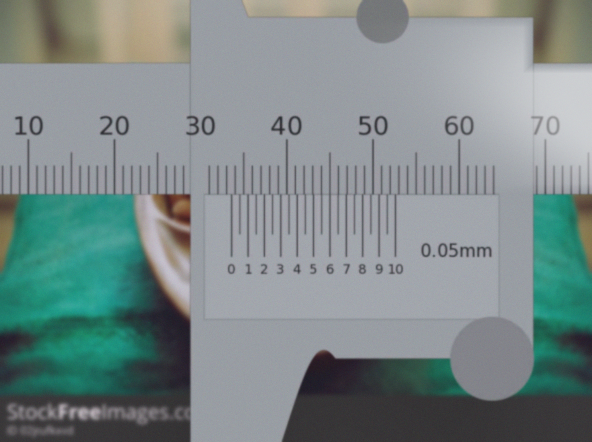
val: 33.6 mm
